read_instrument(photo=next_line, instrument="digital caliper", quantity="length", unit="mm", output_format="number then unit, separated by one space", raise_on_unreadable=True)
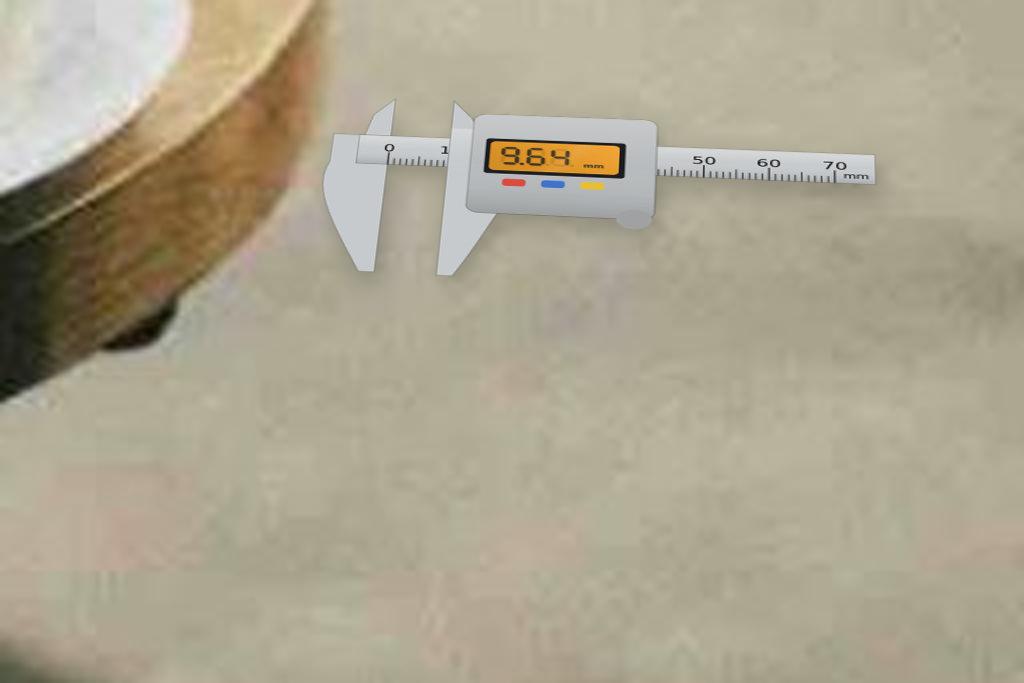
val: 9.64 mm
